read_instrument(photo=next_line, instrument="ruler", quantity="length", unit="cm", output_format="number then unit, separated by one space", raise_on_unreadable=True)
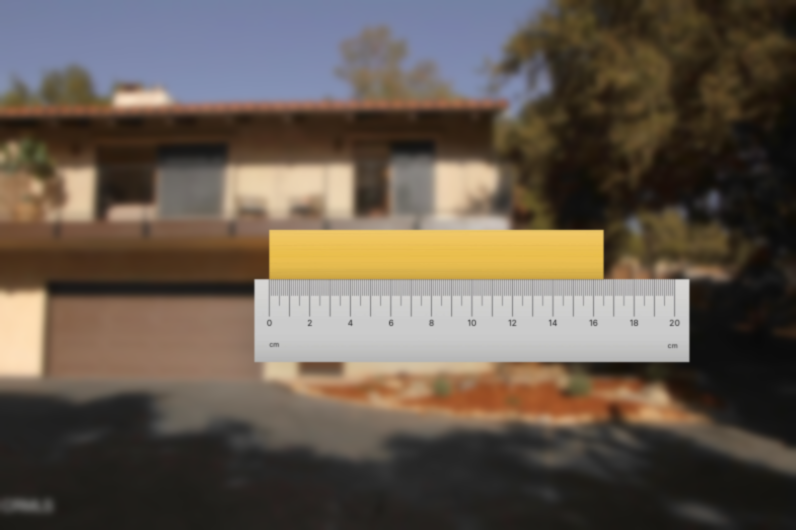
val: 16.5 cm
